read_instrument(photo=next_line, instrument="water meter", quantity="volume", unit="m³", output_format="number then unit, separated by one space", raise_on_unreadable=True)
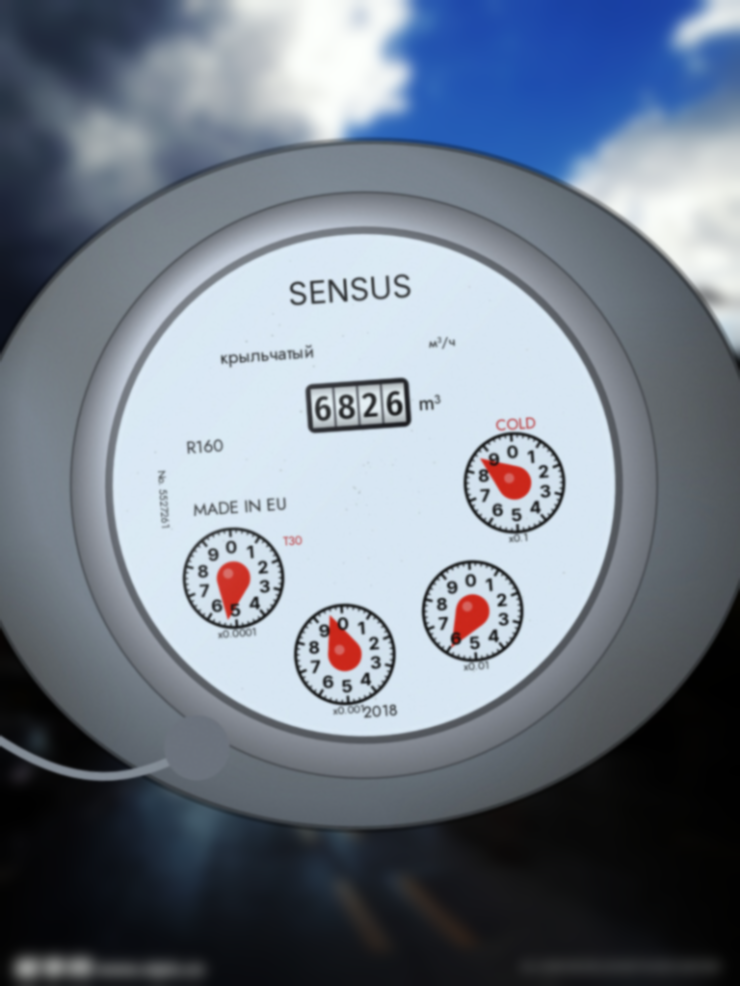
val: 6826.8595 m³
